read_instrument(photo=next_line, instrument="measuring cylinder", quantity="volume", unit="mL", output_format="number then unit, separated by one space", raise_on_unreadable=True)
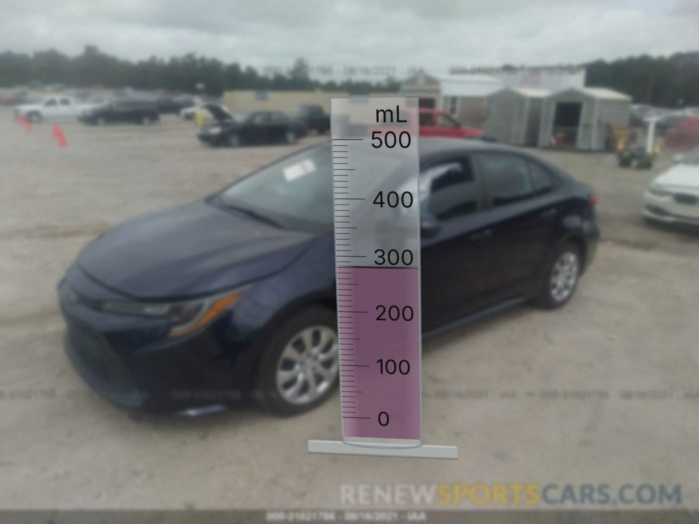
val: 280 mL
